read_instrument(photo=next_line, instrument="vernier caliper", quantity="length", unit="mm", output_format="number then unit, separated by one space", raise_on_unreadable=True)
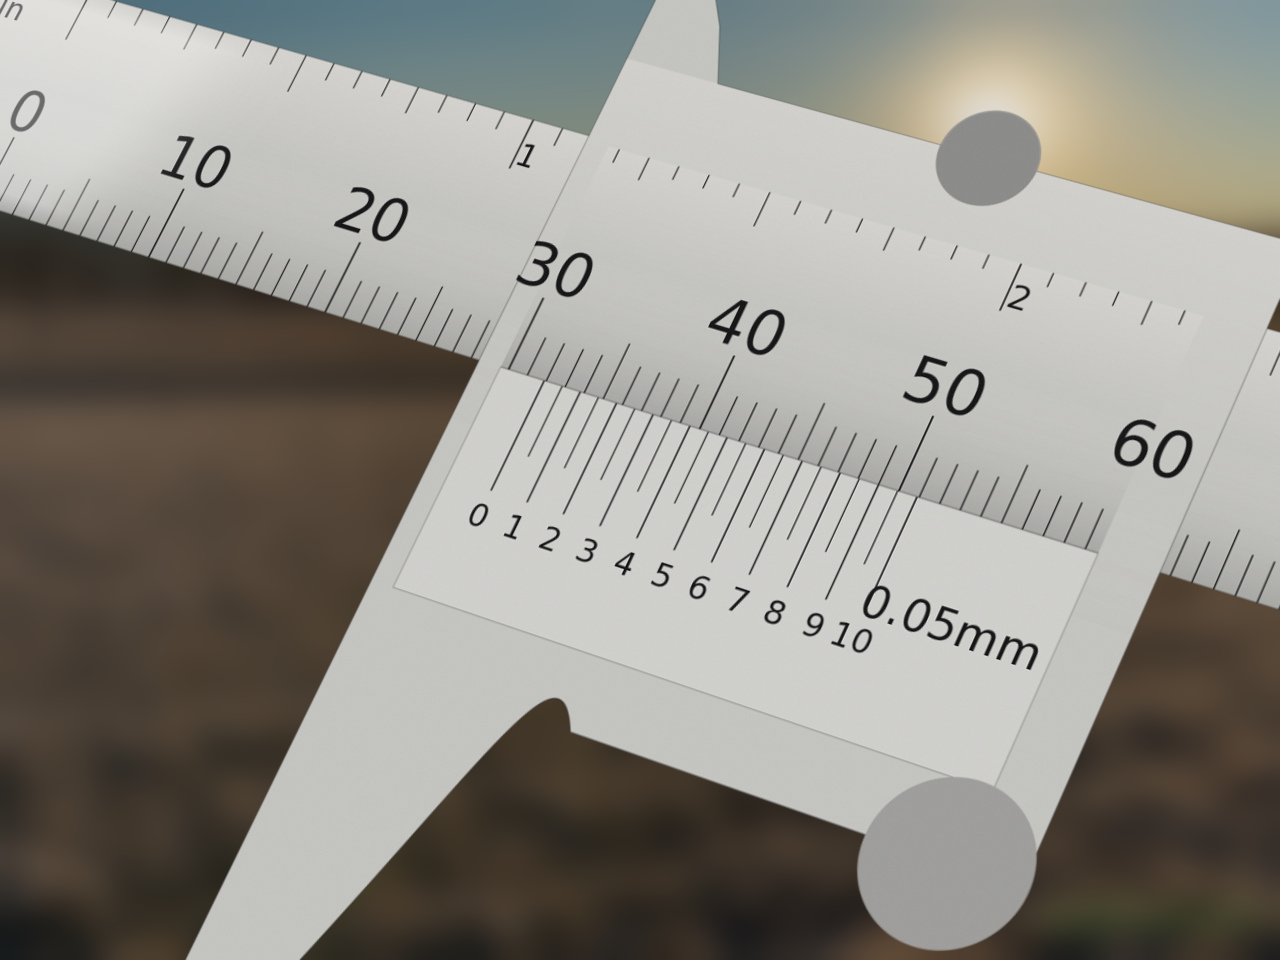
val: 31.9 mm
